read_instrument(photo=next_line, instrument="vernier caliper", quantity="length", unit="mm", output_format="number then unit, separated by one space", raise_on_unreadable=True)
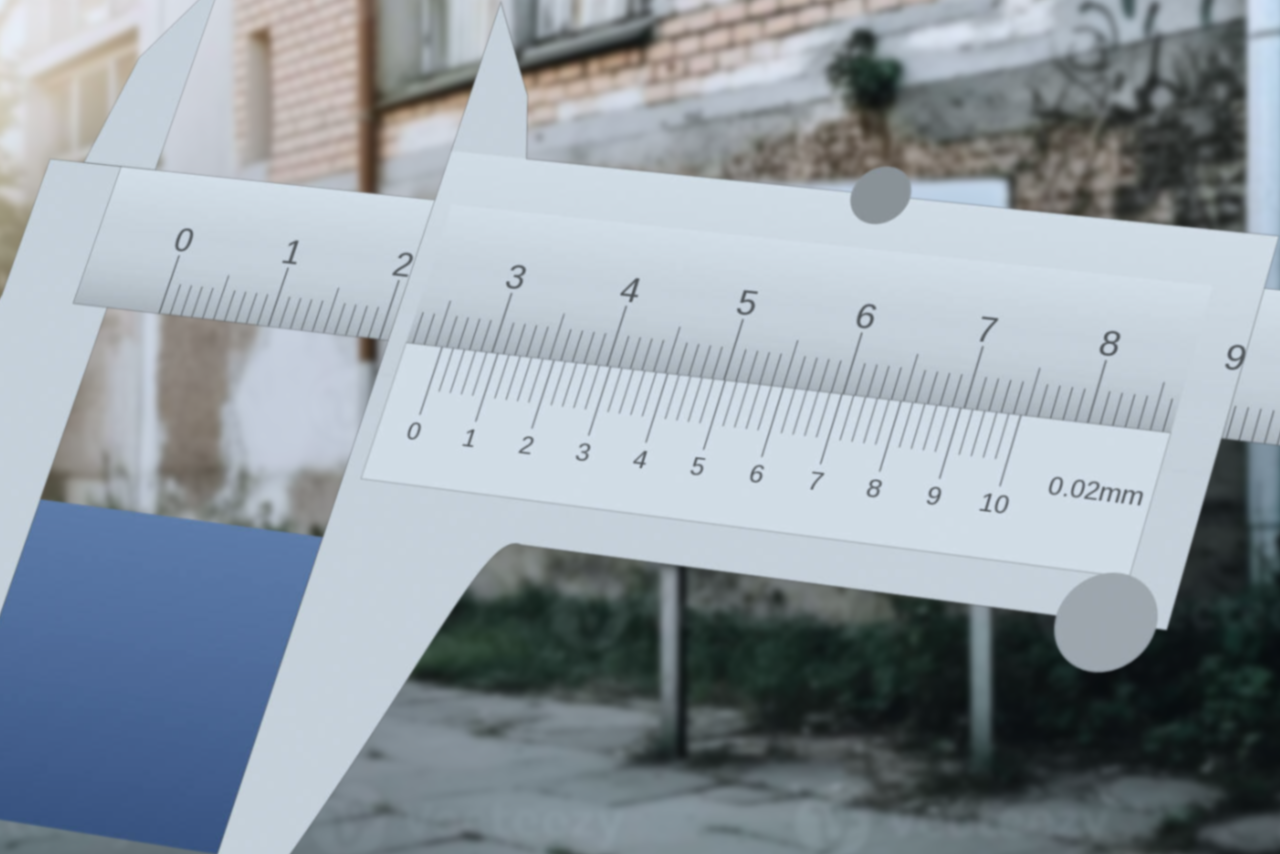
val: 25.6 mm
